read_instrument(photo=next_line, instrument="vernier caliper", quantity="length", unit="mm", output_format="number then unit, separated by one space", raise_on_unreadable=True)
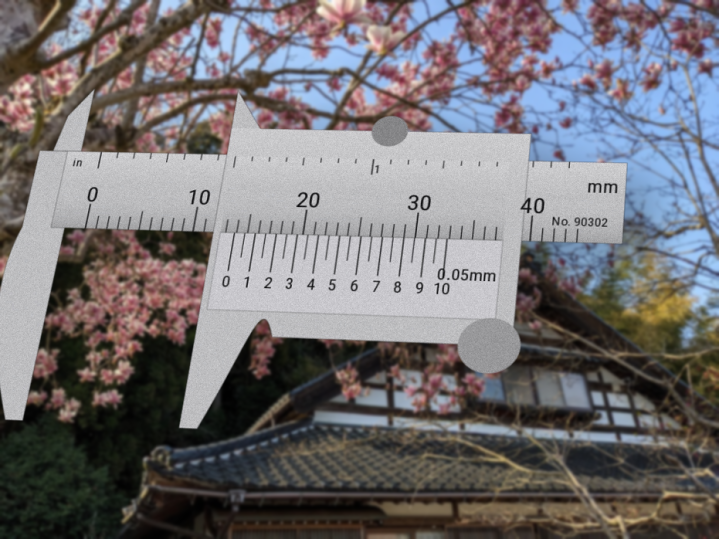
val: 13.8 mm
